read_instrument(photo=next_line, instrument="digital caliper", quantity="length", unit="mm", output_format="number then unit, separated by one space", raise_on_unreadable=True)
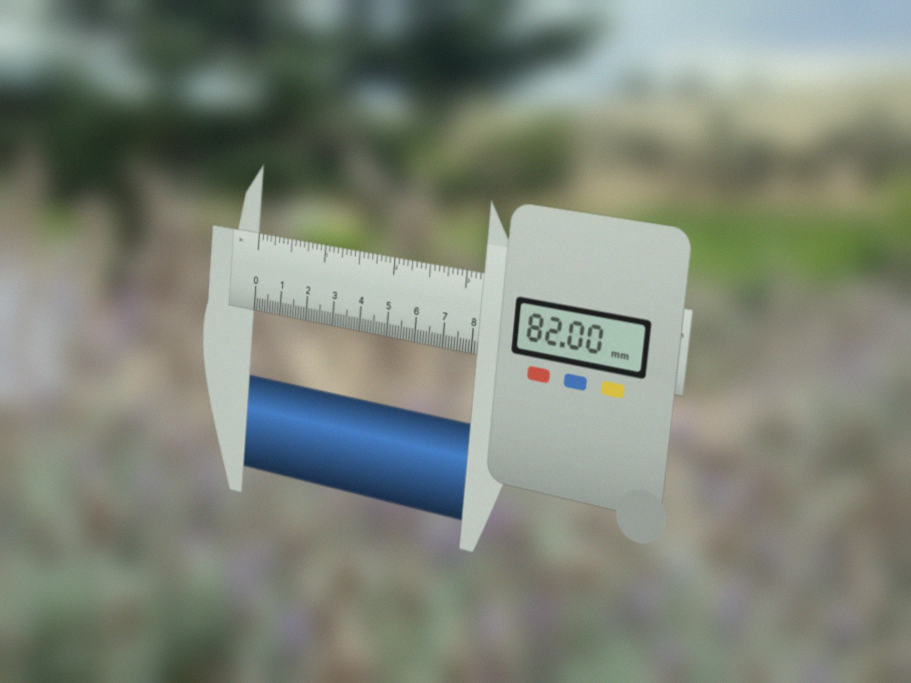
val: 82.00 mm
